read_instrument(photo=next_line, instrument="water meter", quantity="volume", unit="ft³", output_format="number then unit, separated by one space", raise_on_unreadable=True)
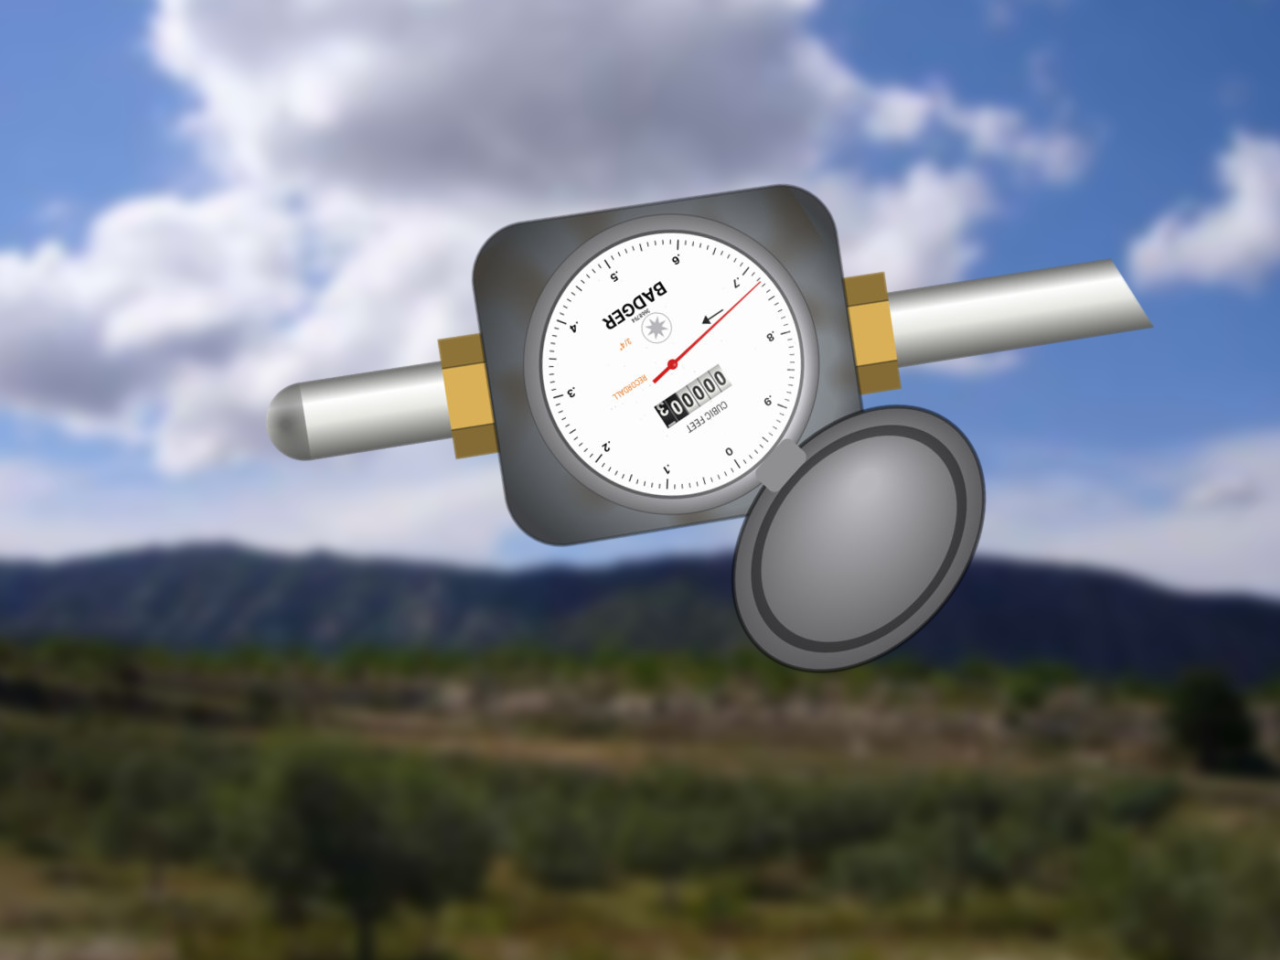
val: 2.72 ft³
